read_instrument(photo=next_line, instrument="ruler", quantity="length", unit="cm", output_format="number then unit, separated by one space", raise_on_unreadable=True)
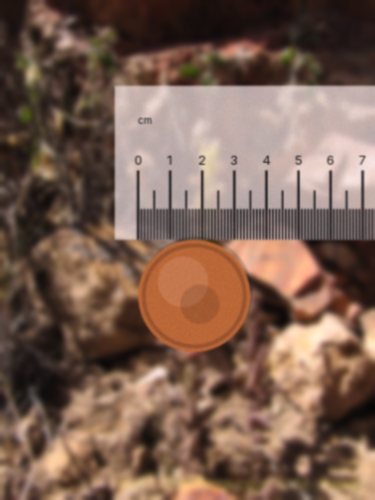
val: 3.5 cm
